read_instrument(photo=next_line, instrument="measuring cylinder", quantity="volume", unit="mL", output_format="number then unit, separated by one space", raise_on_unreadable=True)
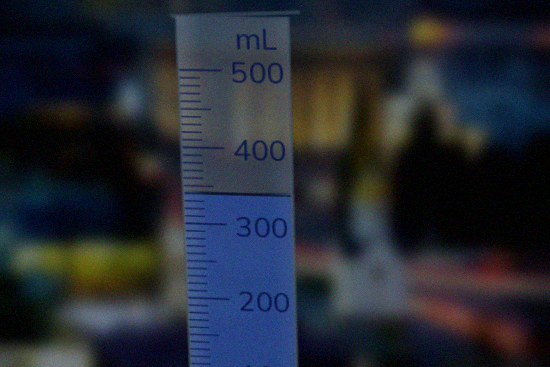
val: 340 mL
